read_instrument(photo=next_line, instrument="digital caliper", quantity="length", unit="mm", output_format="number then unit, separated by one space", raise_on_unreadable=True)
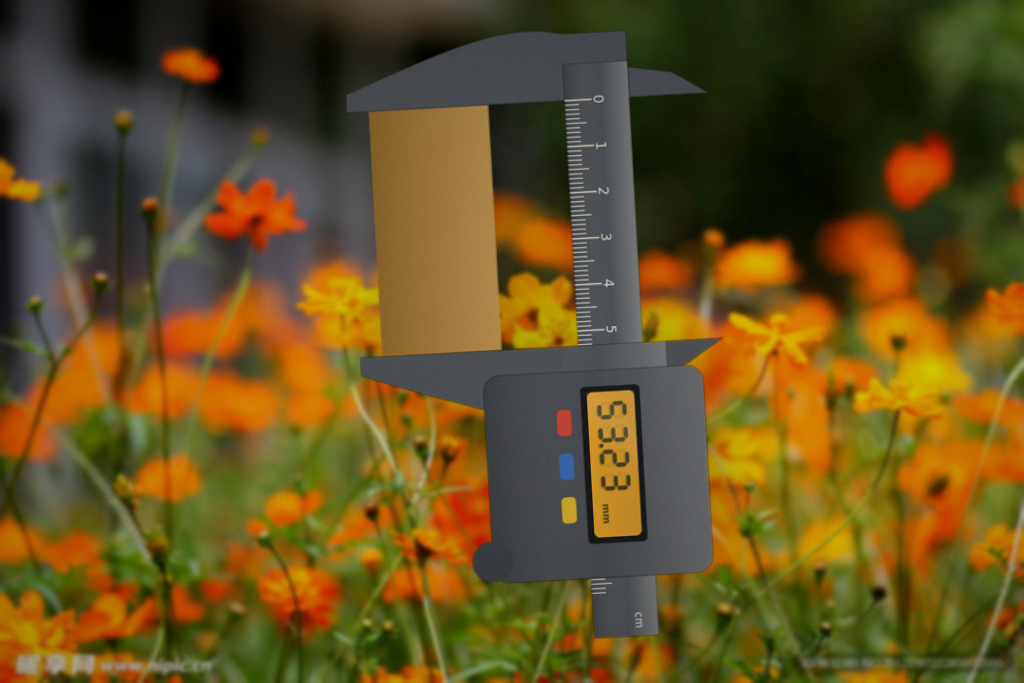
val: 53.23 mm
